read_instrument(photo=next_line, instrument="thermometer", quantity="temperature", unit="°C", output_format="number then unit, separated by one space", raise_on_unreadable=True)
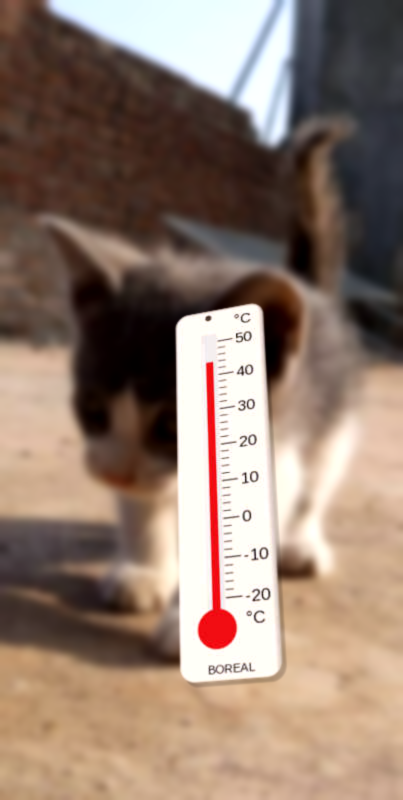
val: 44 °C
